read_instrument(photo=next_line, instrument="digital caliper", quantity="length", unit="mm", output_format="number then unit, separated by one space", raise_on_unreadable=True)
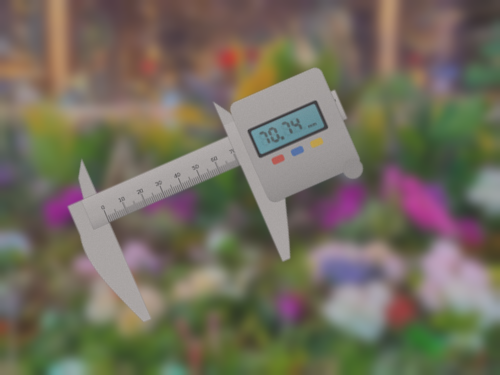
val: 70.74 mm
